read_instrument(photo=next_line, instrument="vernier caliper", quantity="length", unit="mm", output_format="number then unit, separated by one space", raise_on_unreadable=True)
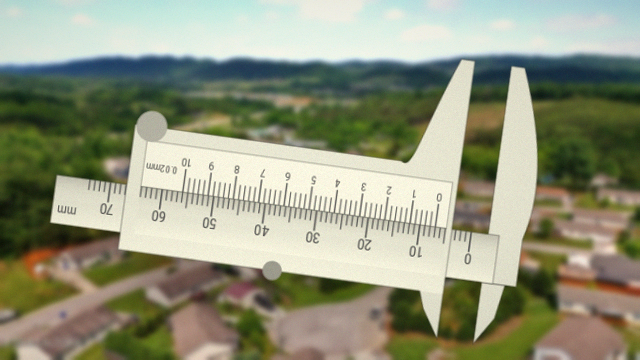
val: 7.0 mm
